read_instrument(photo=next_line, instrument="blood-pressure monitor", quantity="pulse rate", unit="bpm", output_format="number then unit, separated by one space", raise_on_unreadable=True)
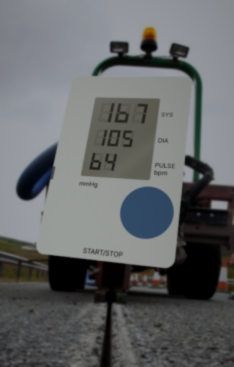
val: 64 bpm
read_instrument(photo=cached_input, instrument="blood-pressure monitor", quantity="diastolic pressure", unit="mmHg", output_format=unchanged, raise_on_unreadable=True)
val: 105 mmHg
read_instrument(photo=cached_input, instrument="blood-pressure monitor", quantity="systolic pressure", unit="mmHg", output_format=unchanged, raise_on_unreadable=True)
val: 167 mmHg
